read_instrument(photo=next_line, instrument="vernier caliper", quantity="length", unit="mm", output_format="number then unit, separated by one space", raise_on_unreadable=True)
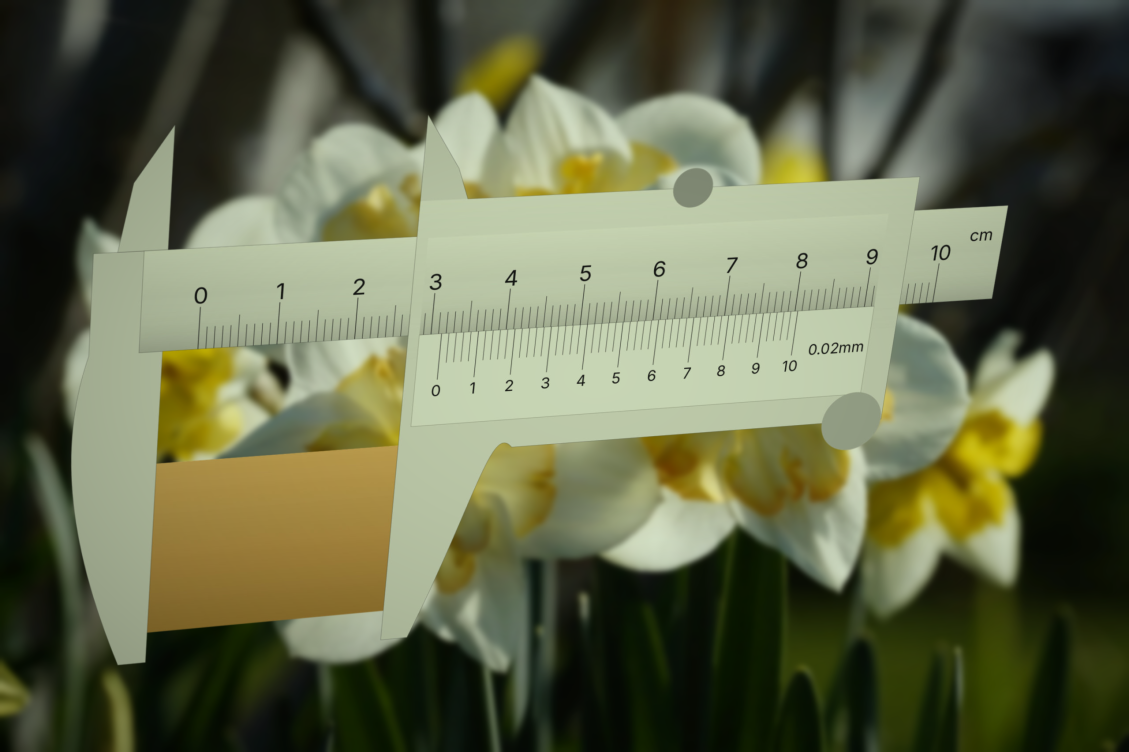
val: 31.4 mm
